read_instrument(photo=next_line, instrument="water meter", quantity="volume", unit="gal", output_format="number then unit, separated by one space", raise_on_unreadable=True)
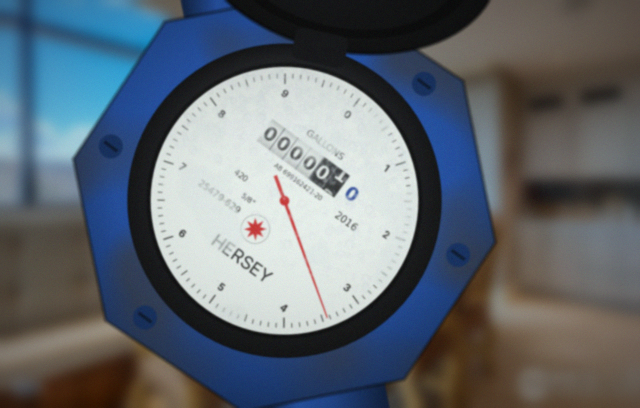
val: 13.4 gal
